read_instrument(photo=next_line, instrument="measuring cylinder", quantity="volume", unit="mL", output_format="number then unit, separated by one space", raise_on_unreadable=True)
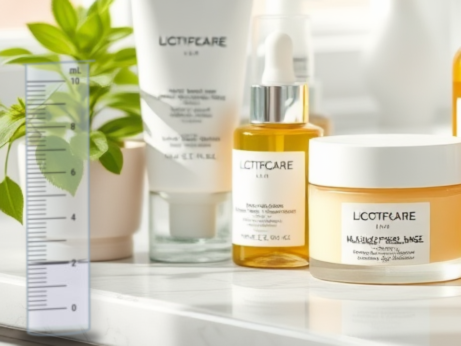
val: 2 mL
